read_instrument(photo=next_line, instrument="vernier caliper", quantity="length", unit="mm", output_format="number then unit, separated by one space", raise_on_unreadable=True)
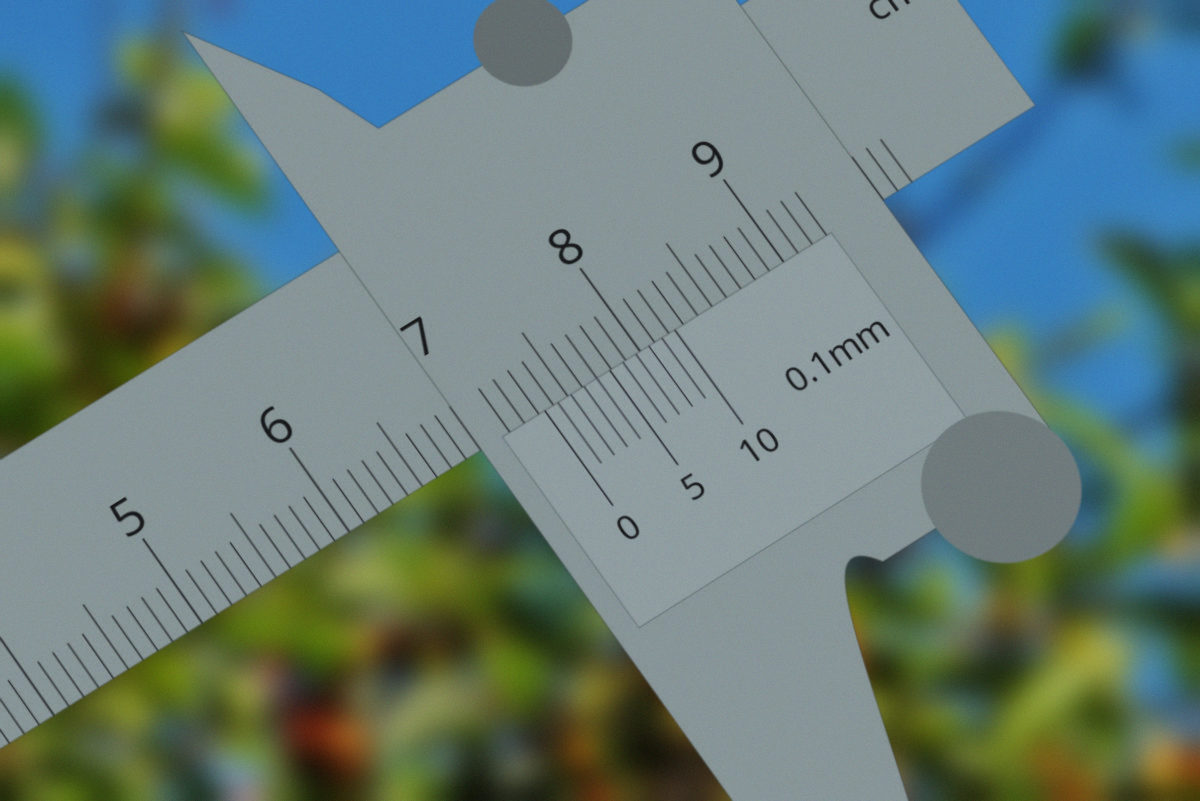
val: 73.4 mm
